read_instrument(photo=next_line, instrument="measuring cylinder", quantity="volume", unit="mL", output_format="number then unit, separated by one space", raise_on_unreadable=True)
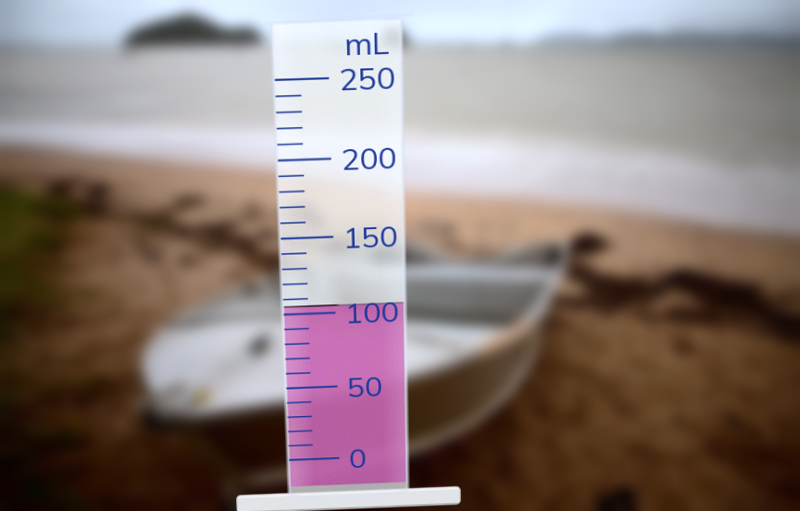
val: 105 mL
